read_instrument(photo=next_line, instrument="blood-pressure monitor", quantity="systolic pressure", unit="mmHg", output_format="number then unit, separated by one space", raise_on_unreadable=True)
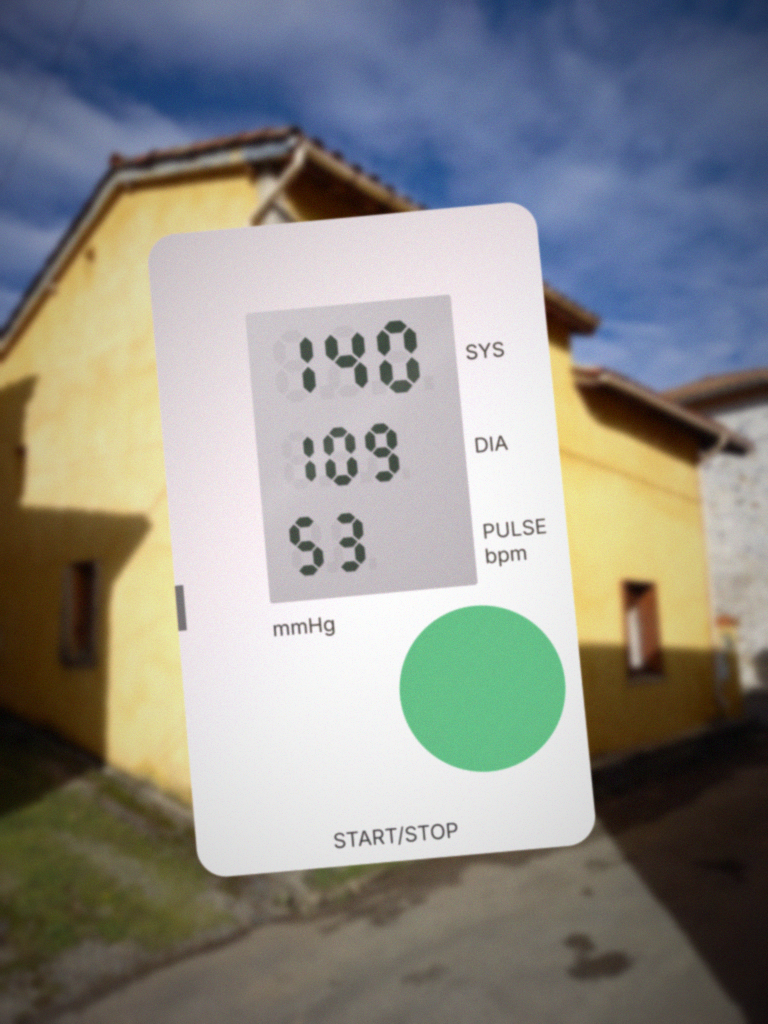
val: 140 mmHg
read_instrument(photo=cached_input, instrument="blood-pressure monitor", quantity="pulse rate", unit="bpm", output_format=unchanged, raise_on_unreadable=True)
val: 53 bpm
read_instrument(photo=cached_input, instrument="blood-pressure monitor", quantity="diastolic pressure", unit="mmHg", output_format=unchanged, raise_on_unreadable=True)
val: 109 mmHg
